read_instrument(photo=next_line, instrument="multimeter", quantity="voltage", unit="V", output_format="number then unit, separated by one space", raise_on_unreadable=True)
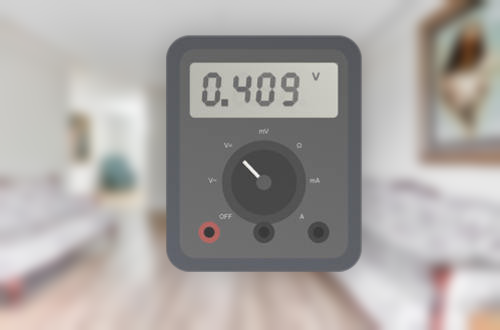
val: 0.409 V
